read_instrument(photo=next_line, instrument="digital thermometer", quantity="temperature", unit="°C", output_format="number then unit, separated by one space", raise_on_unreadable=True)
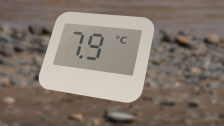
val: 7.9 °C
